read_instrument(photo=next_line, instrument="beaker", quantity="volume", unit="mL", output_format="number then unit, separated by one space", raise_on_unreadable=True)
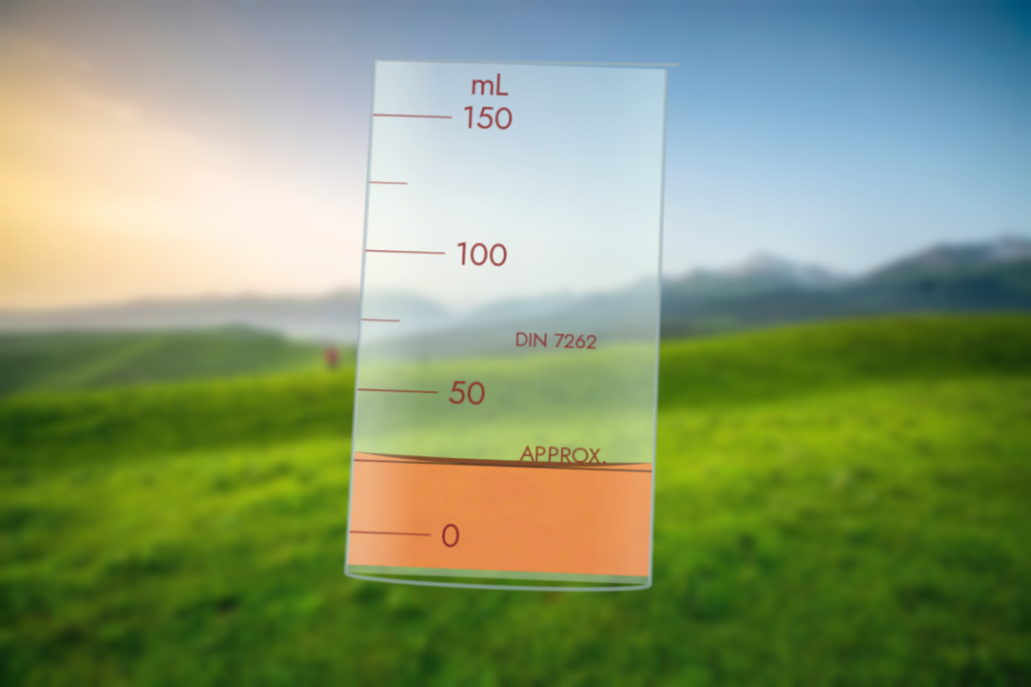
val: 25 mL
